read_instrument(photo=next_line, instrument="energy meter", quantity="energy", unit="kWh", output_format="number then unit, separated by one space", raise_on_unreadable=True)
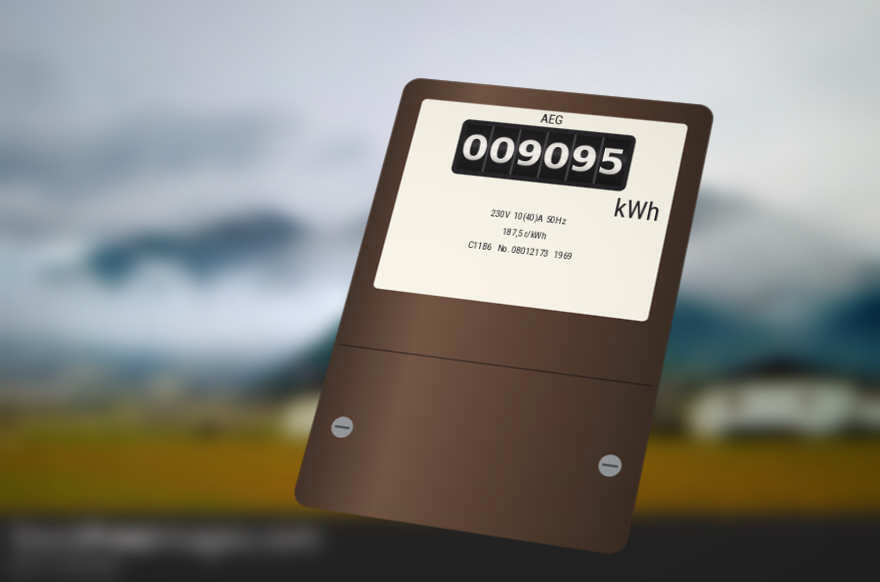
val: 9095 kWh
